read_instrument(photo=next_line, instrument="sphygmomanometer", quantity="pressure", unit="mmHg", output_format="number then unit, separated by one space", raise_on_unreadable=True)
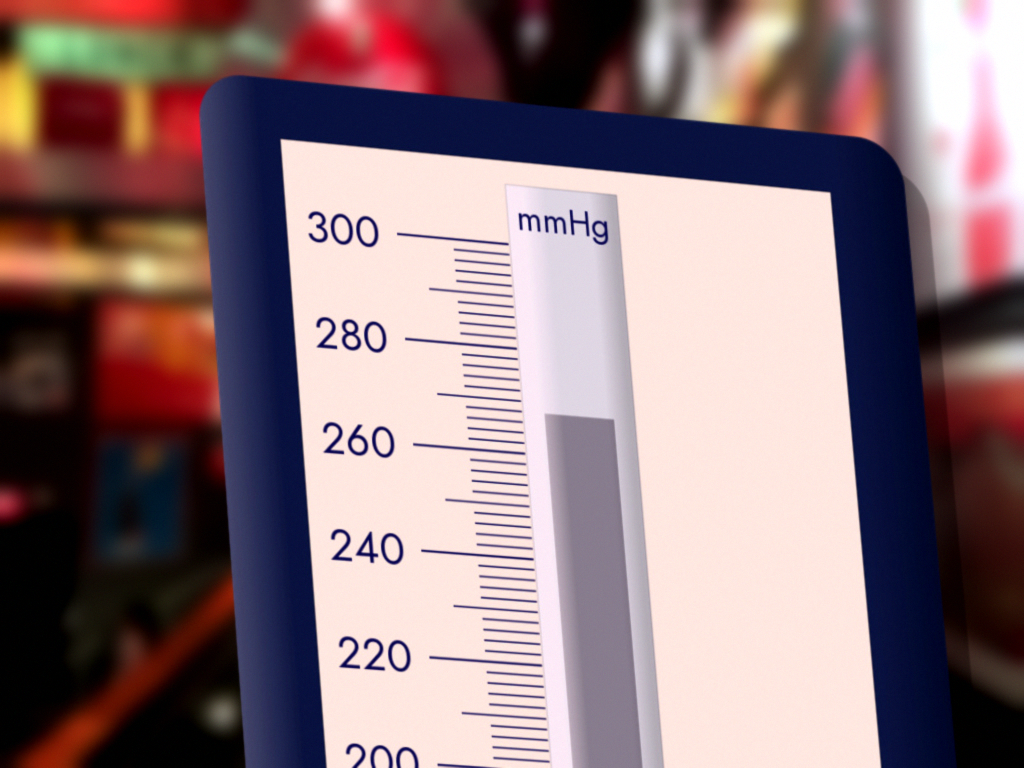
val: 268 mmHg
